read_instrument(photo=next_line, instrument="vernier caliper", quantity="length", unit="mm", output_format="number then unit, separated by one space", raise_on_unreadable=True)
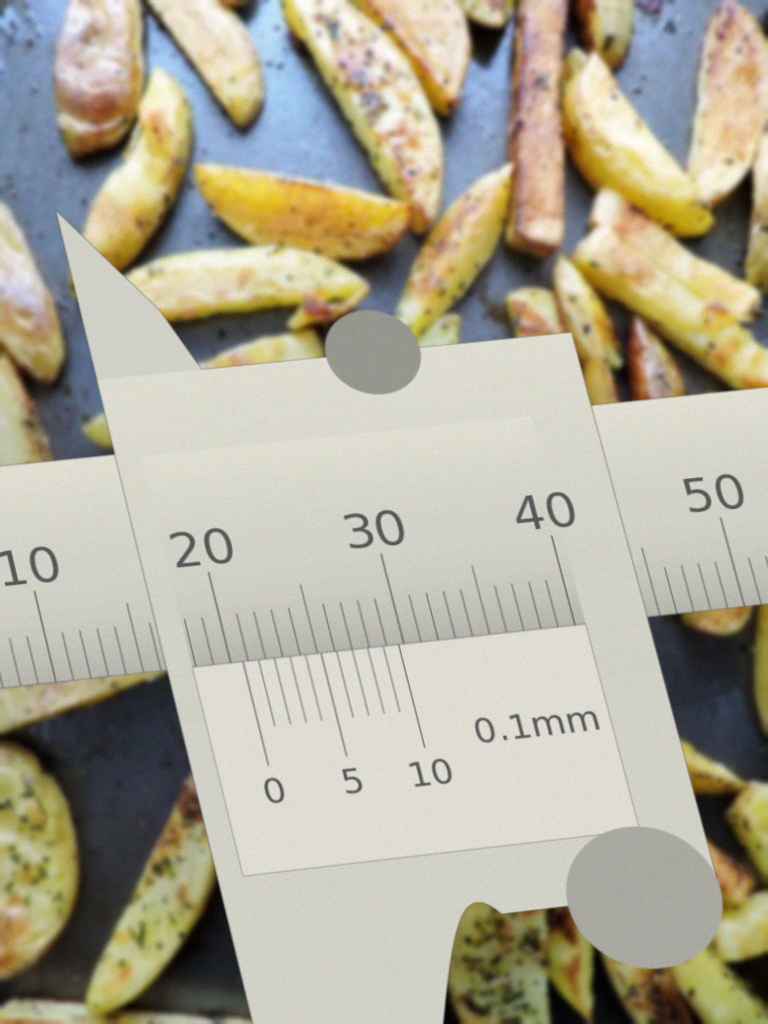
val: 20.7 mm
